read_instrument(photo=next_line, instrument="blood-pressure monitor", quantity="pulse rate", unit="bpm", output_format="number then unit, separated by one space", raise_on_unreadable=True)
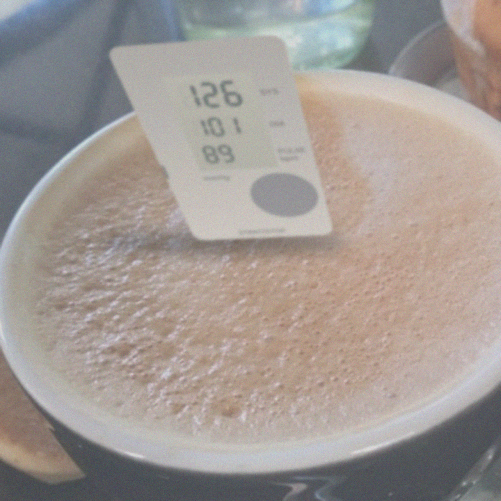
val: 89 bpm
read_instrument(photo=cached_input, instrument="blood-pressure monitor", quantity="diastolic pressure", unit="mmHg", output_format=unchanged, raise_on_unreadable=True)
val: 101 mmHg
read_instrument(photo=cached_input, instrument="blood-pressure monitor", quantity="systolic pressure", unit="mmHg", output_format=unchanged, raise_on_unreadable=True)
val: 126 mmHg
